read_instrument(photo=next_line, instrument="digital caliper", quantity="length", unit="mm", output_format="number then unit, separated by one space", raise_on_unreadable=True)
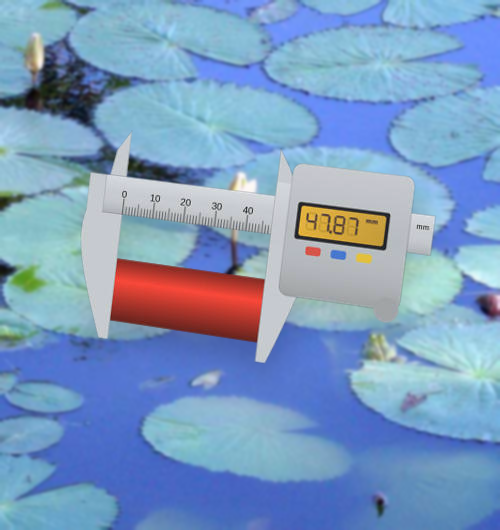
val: 47.87 mm
